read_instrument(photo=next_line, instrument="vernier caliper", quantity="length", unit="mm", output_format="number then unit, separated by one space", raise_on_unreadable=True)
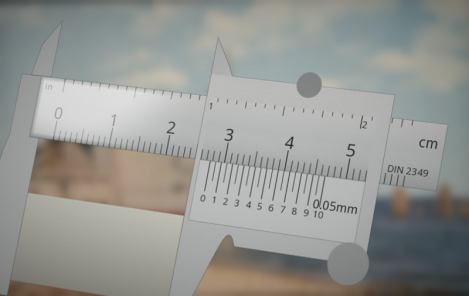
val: 27.6 mm
